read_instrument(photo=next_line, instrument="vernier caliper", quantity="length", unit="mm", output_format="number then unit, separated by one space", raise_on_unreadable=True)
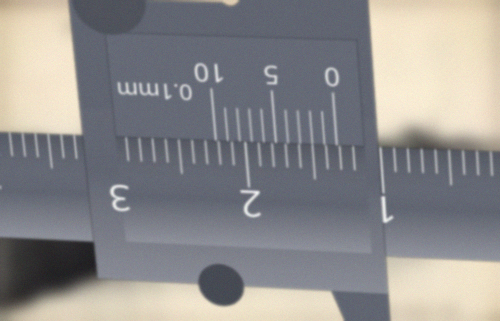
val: 13.2 mm
